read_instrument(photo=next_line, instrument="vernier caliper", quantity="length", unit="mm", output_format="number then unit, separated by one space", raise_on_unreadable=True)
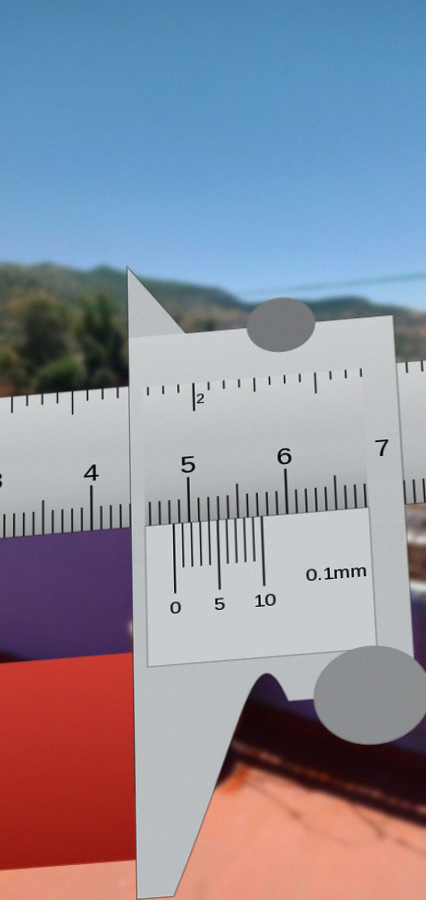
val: 48.4 mm
